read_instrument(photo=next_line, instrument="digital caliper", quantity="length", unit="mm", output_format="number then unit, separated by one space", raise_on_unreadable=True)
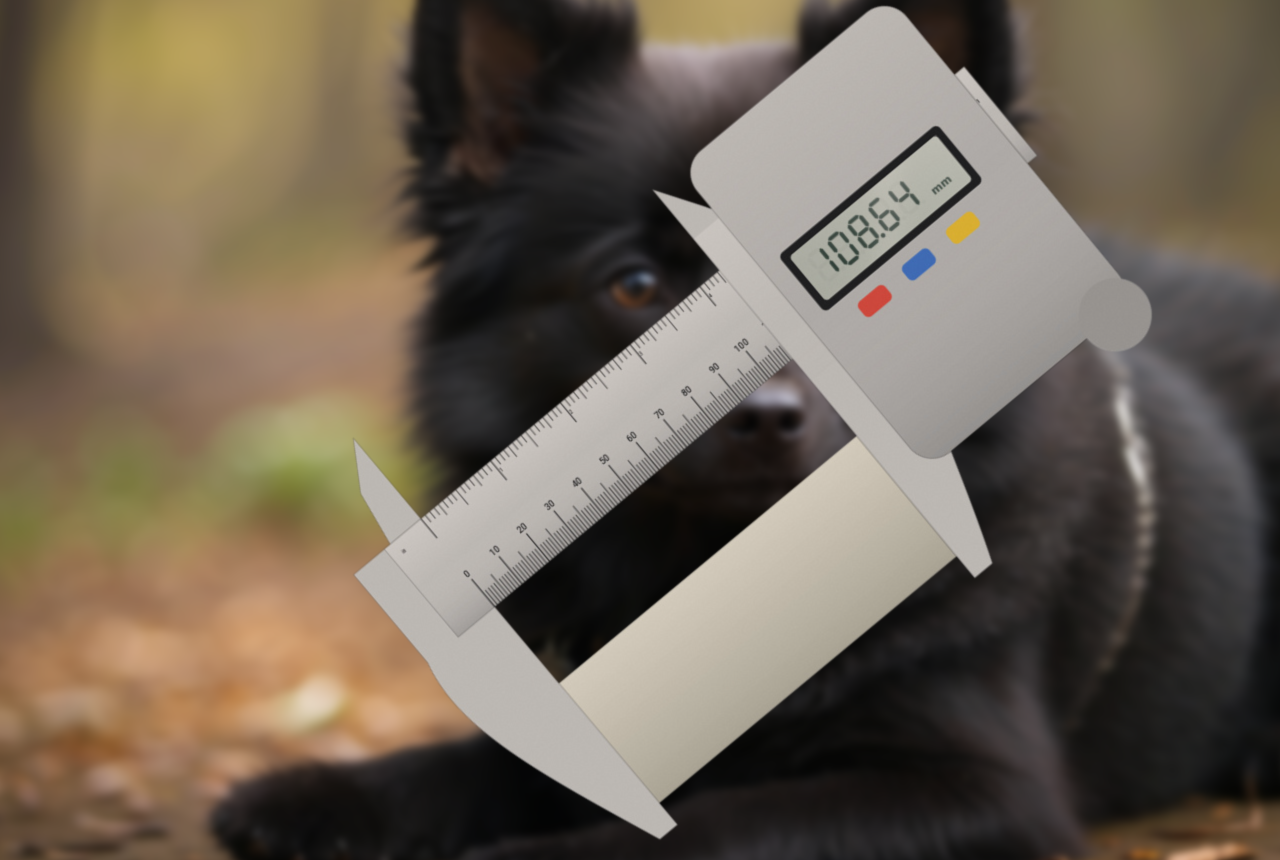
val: 108.64 mm
